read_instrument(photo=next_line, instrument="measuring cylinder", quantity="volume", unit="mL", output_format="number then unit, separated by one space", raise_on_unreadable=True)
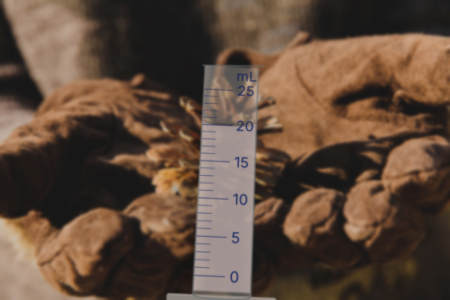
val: 20 mL
